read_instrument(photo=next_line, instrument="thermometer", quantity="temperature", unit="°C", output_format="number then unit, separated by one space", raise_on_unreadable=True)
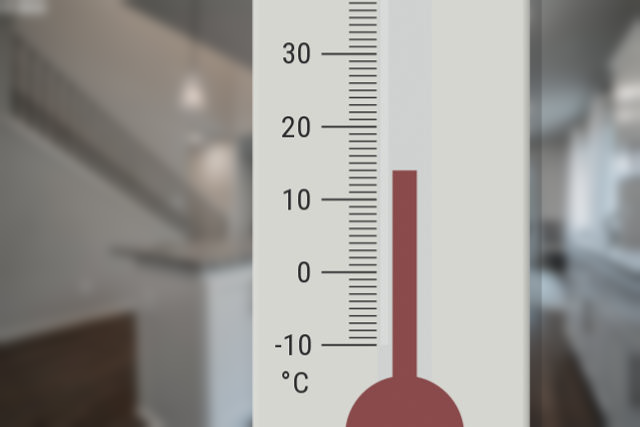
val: 14 °C
